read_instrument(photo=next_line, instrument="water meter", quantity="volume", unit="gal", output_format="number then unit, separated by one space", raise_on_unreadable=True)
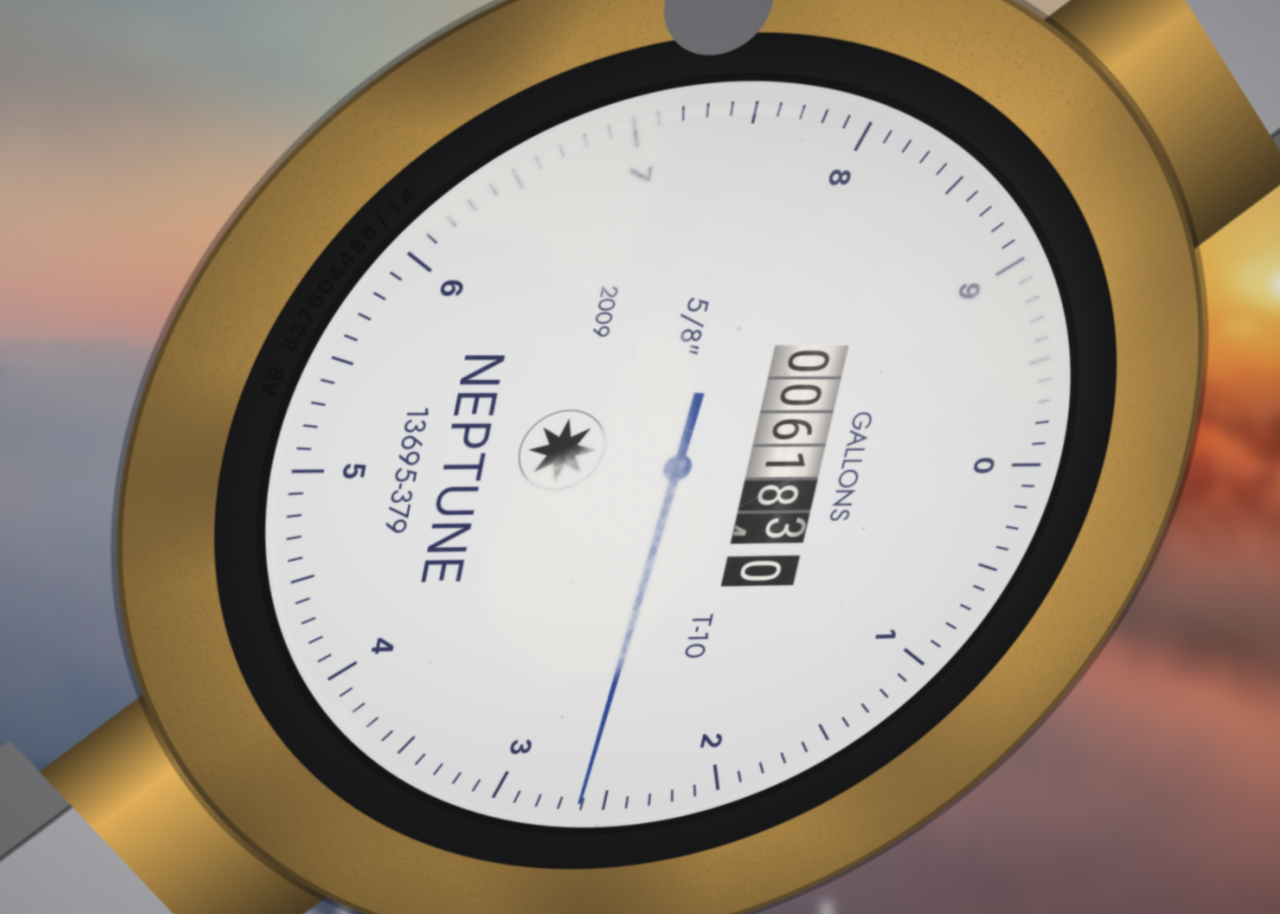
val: 61832.6 gal
